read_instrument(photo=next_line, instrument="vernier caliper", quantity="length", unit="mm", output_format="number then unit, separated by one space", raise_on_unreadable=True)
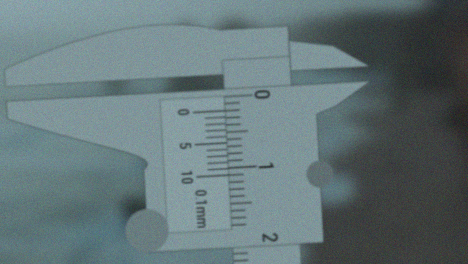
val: 2.0 mm
